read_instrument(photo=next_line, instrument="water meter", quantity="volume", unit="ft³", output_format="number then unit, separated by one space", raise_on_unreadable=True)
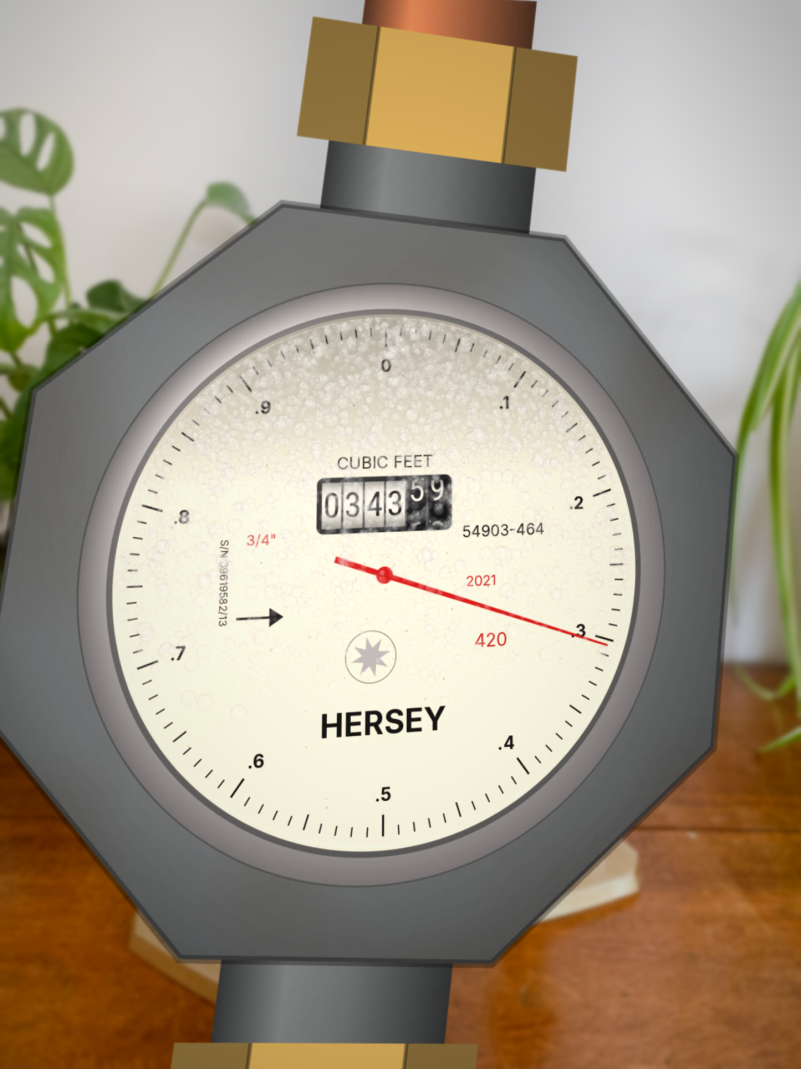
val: 34359.30 ft³
